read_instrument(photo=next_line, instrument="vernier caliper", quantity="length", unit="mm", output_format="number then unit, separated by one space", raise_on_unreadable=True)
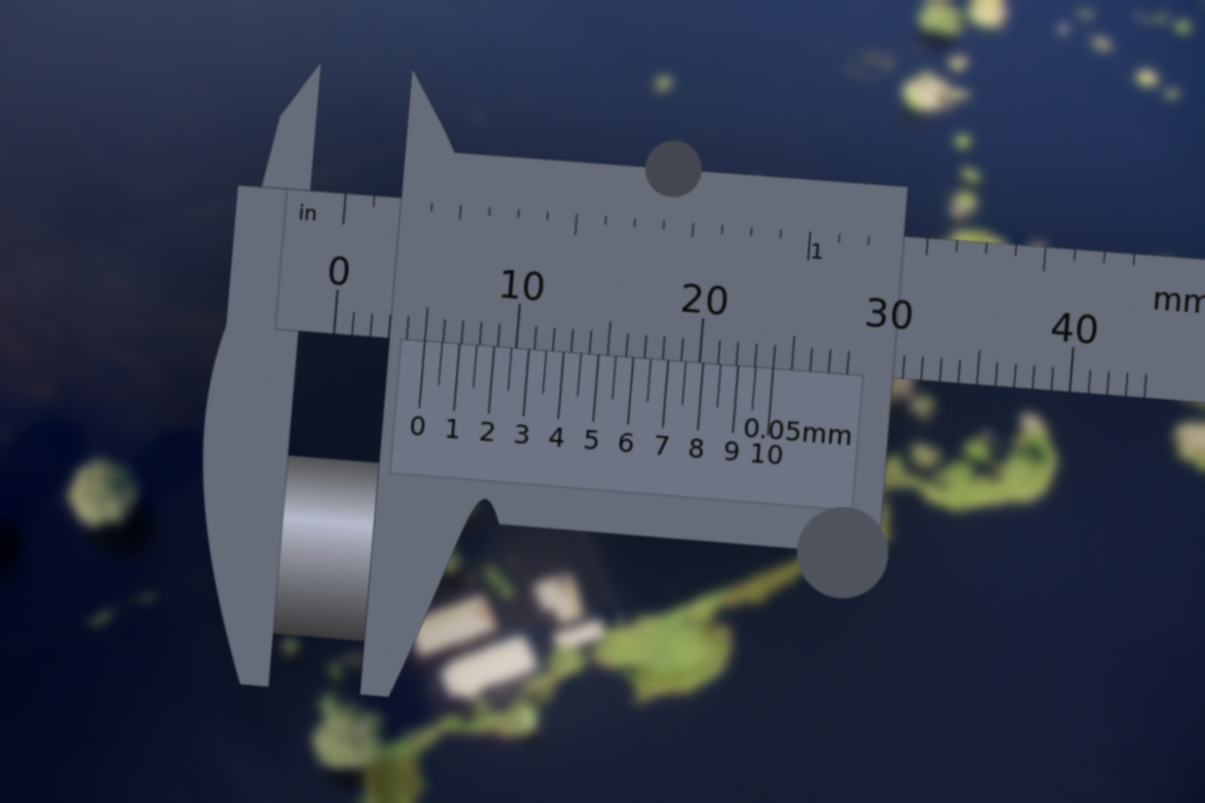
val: 5.0 mm
